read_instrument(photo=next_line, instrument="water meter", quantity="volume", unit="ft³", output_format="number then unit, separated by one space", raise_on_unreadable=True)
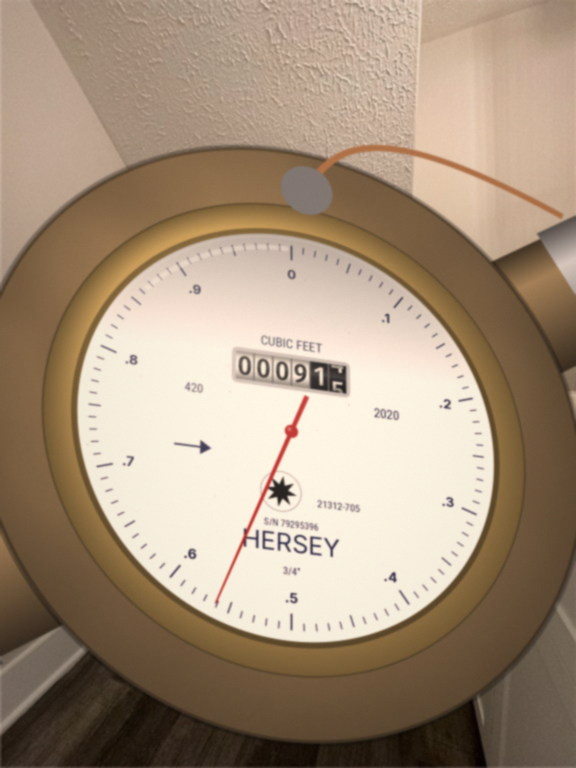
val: 914.56 ft³
